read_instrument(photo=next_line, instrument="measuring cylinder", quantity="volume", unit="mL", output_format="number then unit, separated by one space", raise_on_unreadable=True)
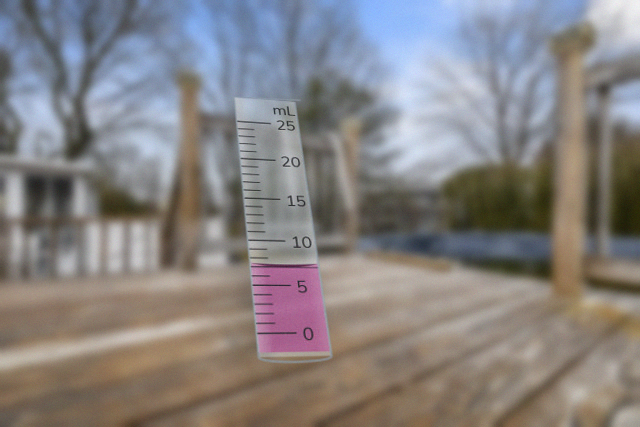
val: 7 mL
